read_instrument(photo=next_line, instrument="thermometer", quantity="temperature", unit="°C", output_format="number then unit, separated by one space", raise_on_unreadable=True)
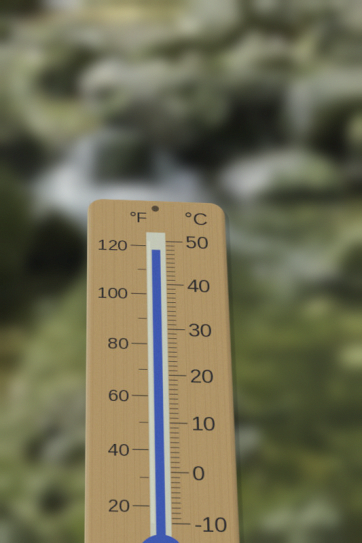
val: 48 °C
